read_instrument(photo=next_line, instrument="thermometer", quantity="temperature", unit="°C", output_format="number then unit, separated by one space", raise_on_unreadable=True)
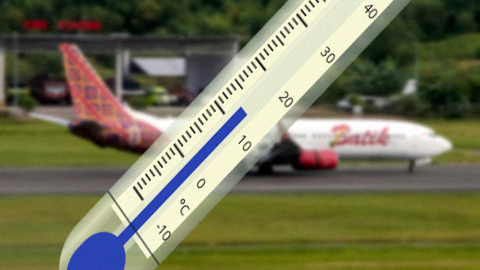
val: 13 °C
